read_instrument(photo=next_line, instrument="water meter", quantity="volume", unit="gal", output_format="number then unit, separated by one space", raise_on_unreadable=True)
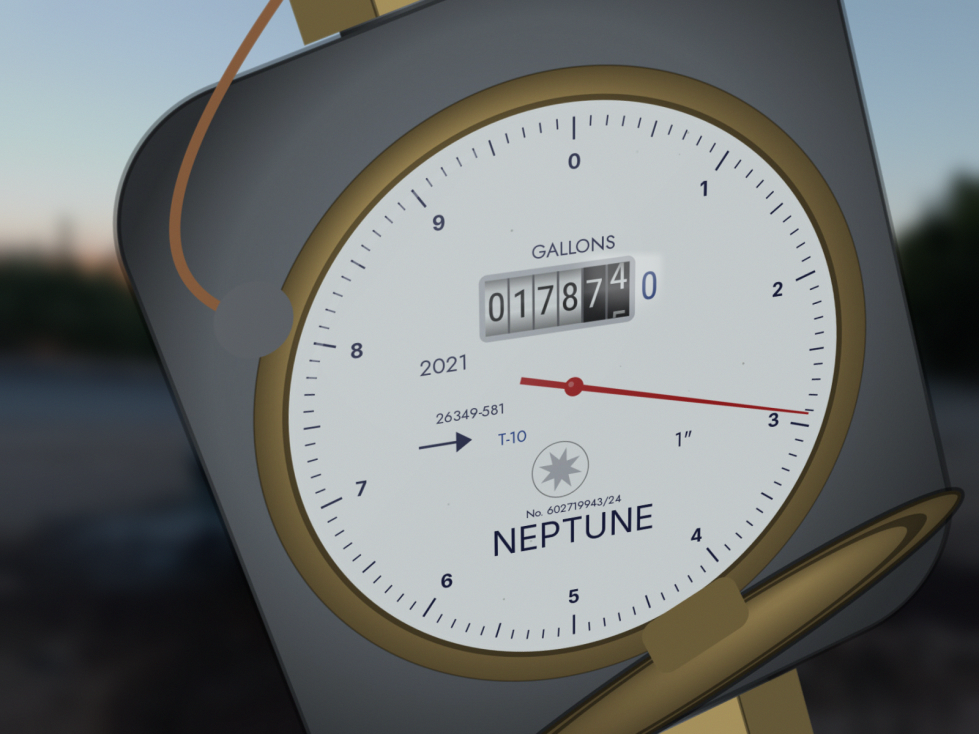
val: 178742.9 gal
